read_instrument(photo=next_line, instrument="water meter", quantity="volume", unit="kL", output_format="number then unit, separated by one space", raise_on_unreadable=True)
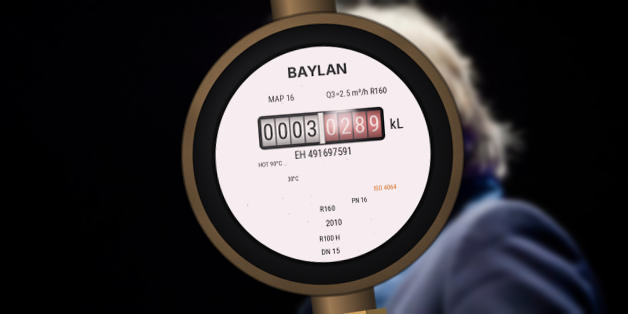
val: 3.0289 kL
